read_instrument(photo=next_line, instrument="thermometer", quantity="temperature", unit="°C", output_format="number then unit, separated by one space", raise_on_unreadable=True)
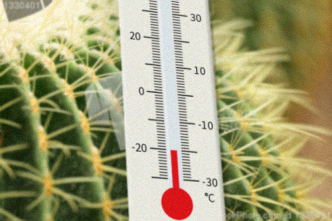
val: -20 °C
